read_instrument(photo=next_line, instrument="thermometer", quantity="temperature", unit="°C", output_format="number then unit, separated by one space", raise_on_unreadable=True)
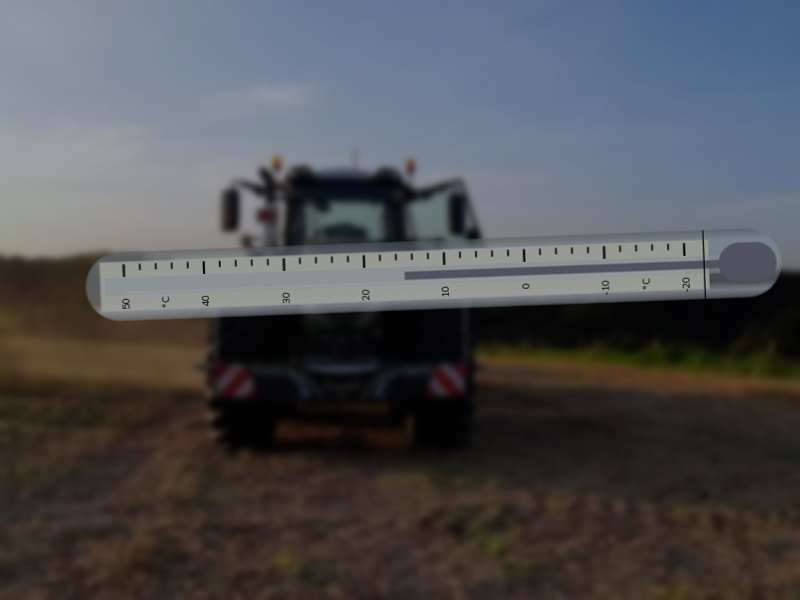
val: 15 °C
